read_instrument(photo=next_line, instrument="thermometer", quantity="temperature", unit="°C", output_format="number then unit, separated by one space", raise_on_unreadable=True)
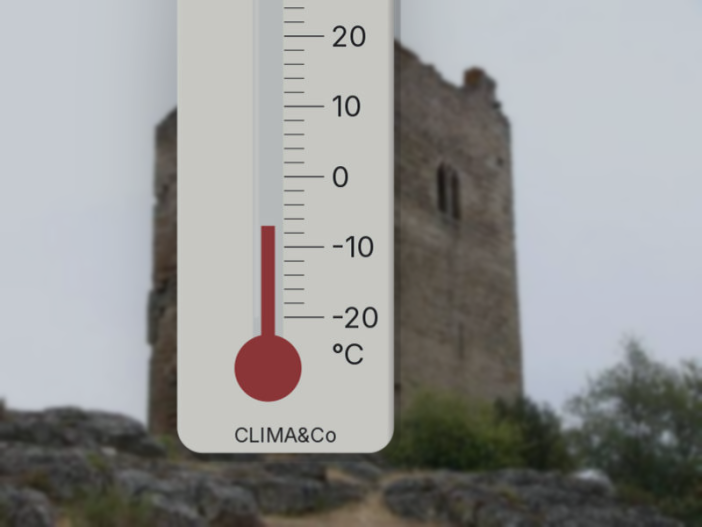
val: -7 °C
